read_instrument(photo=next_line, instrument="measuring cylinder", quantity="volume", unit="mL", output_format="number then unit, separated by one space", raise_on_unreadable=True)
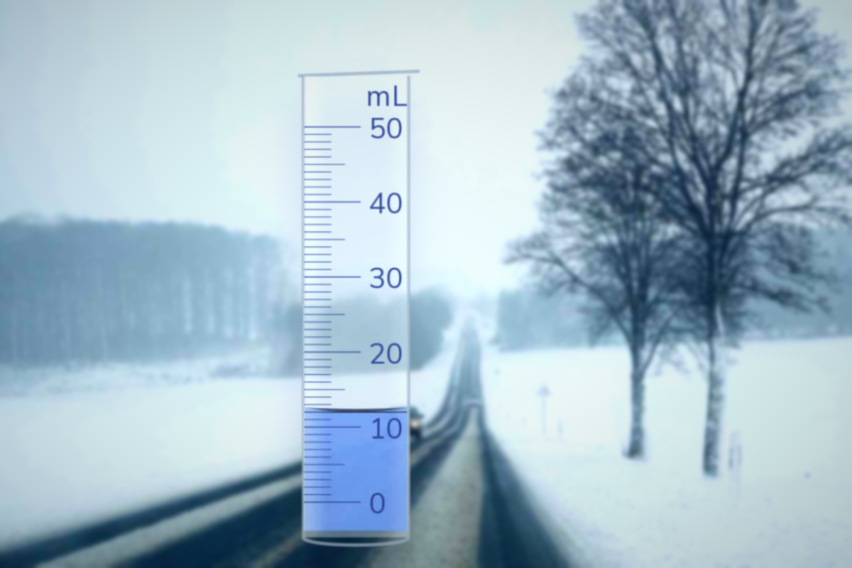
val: 12 mL
